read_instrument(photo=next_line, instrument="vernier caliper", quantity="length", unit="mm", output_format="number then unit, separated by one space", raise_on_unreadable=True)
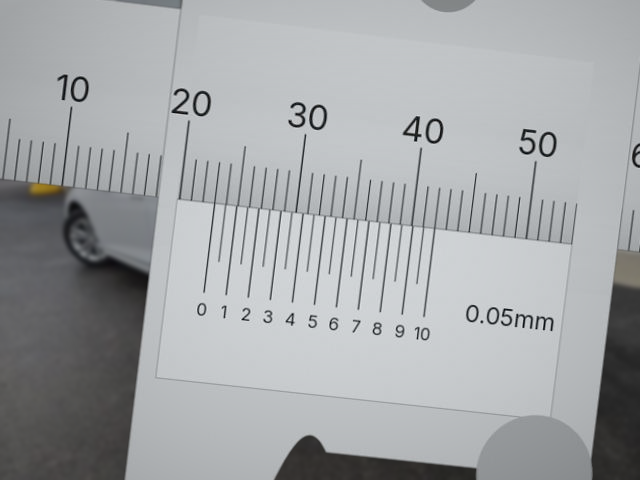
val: 23.0 mm
